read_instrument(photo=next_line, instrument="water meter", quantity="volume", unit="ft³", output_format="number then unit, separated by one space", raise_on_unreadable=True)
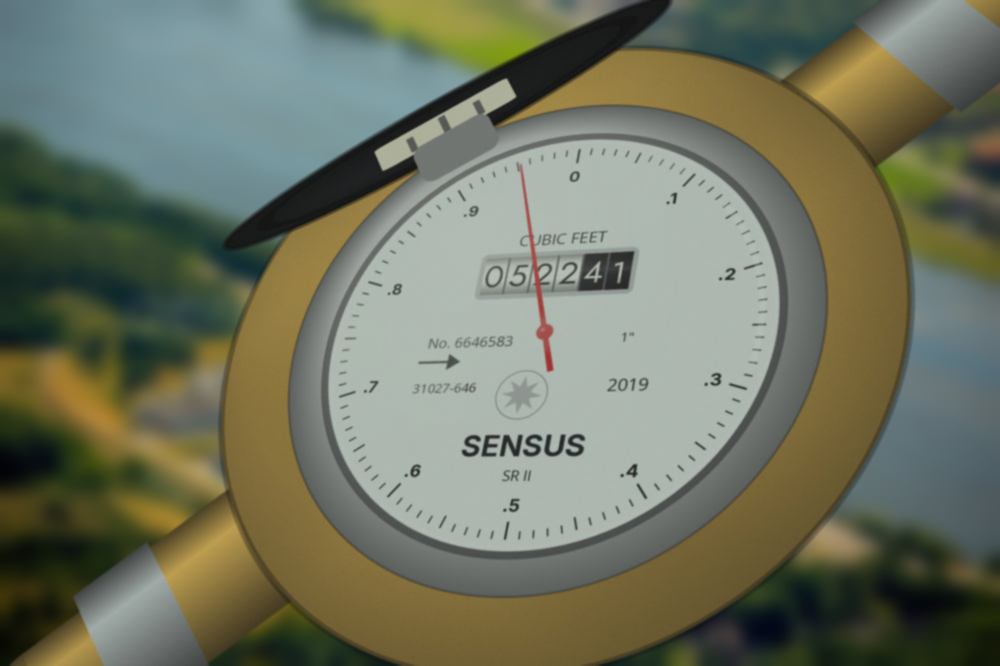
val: 52240.95 ft³
